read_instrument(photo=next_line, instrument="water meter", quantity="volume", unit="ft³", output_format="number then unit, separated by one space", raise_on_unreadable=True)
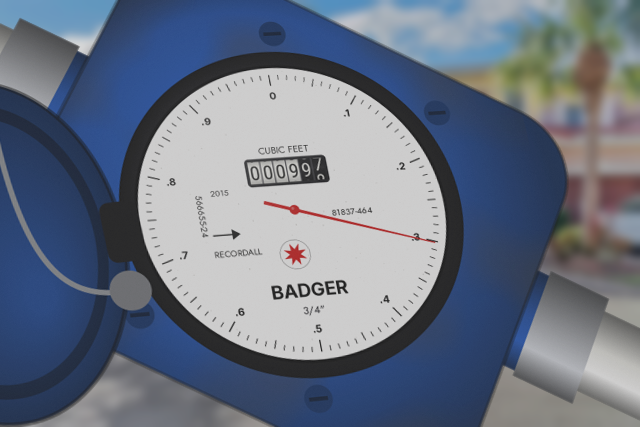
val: 997.30 ft³
